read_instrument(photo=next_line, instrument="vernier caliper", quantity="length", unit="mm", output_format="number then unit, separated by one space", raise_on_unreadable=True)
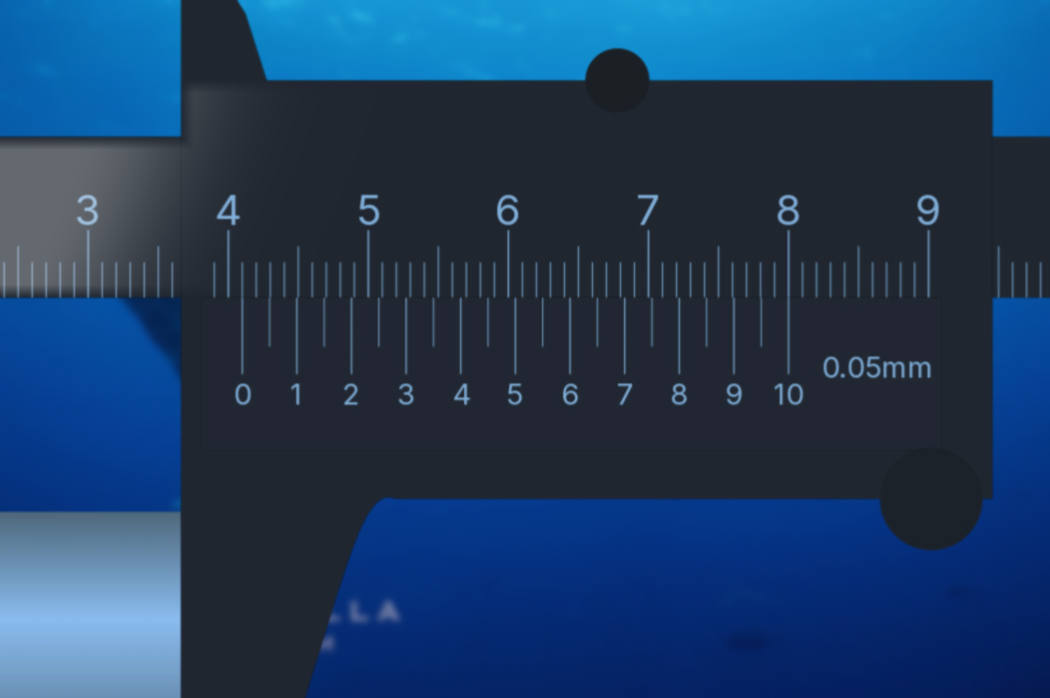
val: 41.0 mm
